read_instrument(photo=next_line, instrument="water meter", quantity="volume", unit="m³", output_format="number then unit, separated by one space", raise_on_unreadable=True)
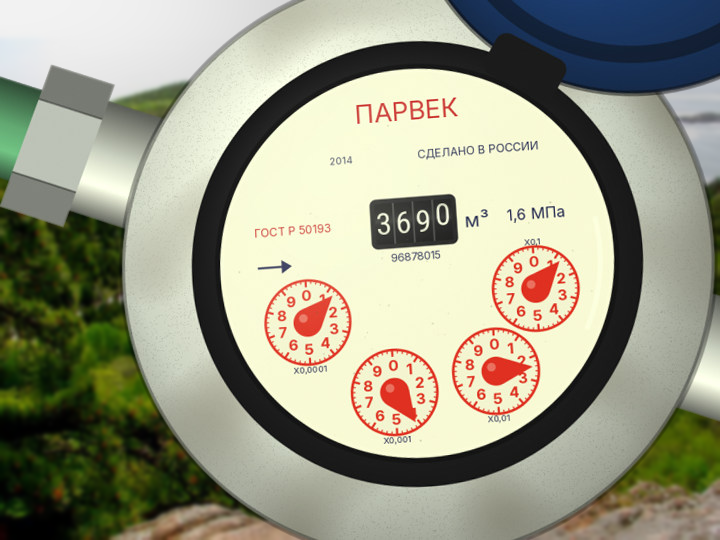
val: 3690.1241 m³
